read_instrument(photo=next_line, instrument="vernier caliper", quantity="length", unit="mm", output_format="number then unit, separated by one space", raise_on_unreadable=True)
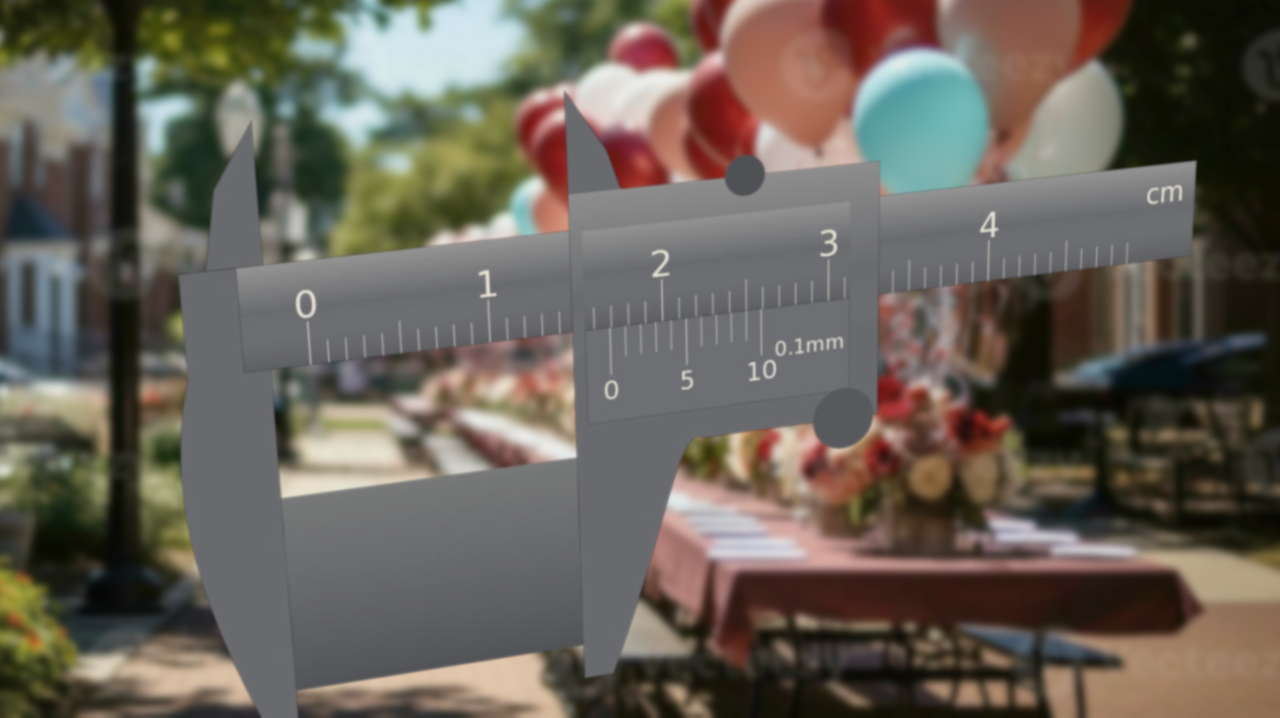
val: 16.9 mm
